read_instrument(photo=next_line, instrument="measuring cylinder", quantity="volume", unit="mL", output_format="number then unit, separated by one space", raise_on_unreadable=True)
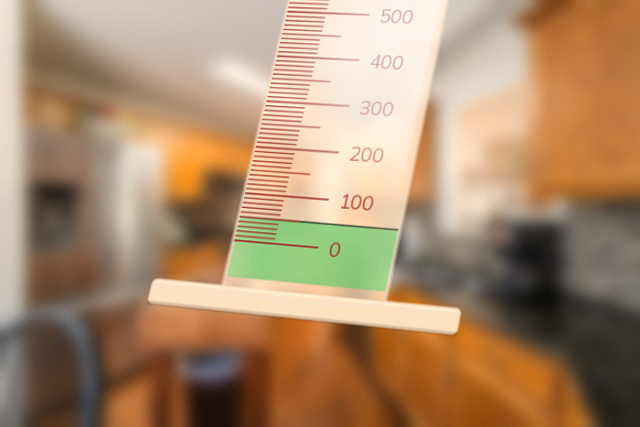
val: 50 mL
